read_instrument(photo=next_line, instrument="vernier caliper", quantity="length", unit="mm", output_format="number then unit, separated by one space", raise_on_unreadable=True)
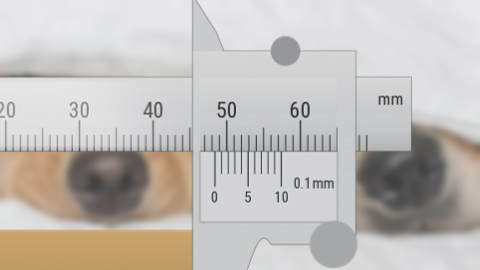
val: 48.4 mm
